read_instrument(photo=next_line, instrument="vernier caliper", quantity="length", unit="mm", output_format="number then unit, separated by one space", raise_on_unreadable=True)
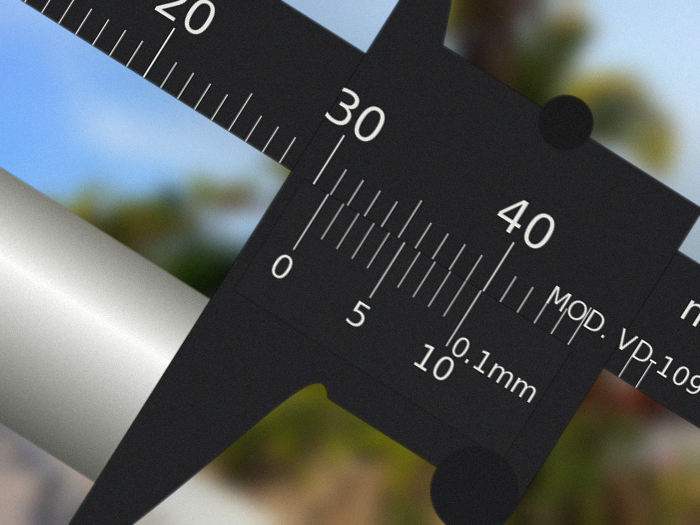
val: 30.9 mm
